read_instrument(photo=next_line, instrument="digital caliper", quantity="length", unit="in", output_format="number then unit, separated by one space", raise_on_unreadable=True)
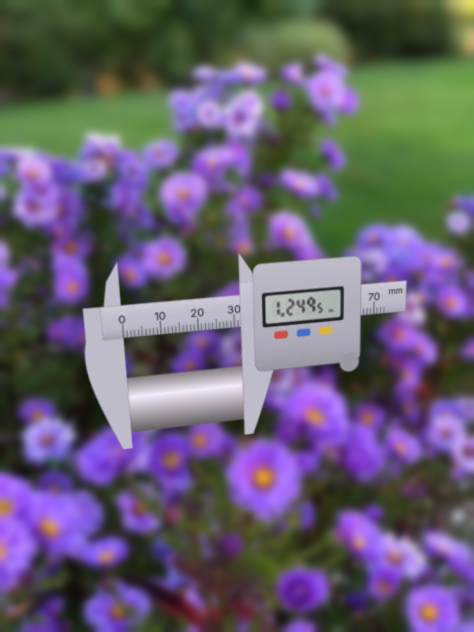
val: 1.2495 in
